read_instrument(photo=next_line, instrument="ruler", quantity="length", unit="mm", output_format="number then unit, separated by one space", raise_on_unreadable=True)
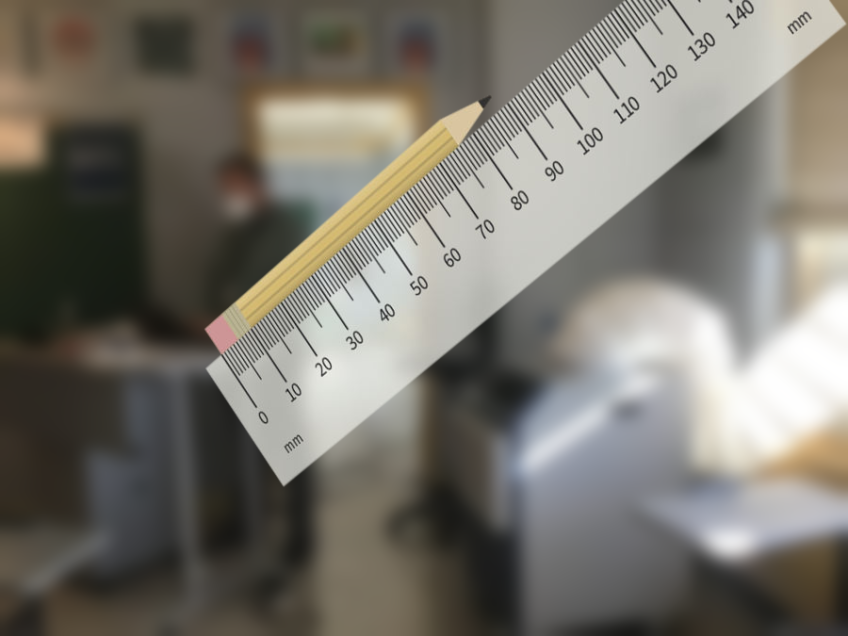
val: 88 mm
